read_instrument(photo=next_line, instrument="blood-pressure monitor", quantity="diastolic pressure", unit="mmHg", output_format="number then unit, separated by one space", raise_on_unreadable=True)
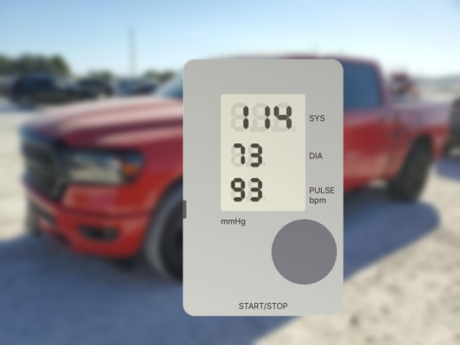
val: 73 mmHg
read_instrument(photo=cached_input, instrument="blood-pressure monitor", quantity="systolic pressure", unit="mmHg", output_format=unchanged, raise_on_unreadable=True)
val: 114 mmHg
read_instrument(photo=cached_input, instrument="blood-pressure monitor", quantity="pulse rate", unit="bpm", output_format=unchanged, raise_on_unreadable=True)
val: 93 bpm
